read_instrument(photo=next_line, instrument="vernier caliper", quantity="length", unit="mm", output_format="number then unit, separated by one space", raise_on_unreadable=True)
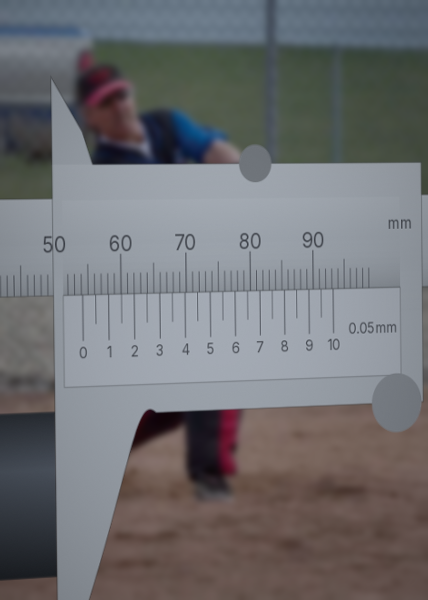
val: 54.2 mm
